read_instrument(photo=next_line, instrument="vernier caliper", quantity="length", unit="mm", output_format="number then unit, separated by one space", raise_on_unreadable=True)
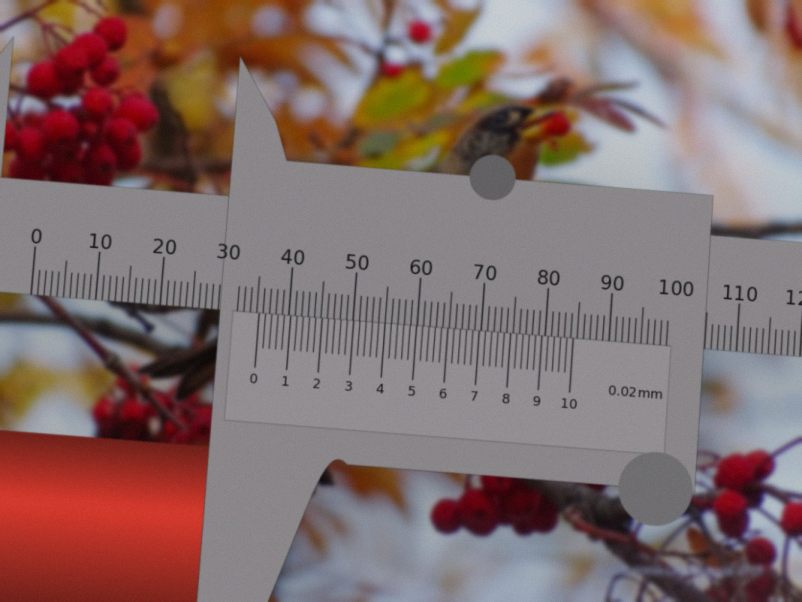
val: 35.4 mm
